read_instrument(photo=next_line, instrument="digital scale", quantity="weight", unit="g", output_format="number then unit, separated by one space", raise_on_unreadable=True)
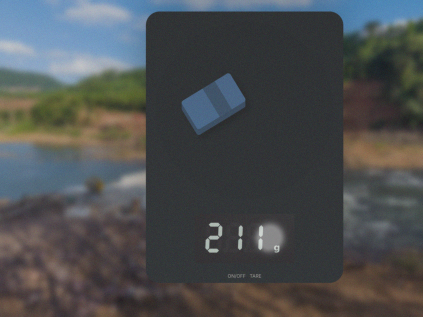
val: 211 g
